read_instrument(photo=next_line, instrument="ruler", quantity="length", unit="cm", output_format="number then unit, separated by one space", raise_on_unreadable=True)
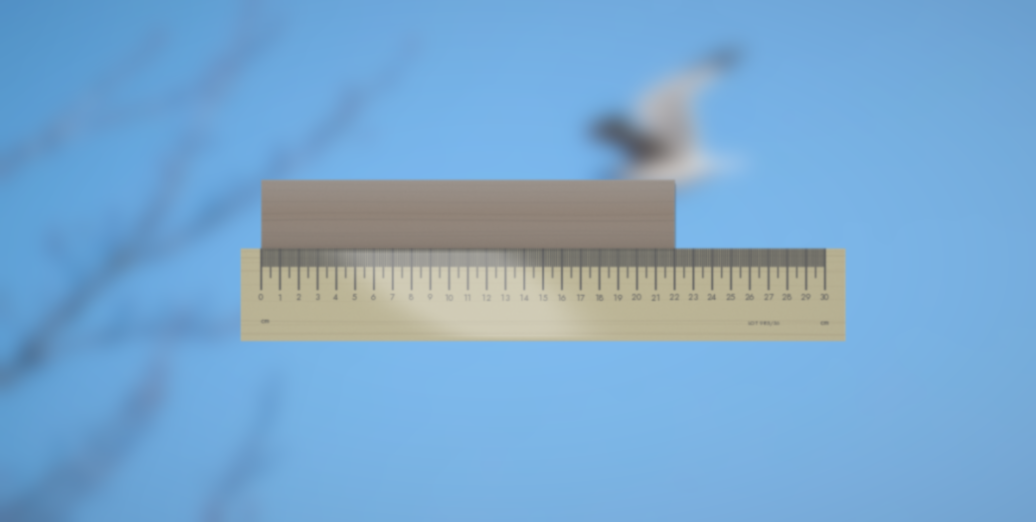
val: 22 cm
